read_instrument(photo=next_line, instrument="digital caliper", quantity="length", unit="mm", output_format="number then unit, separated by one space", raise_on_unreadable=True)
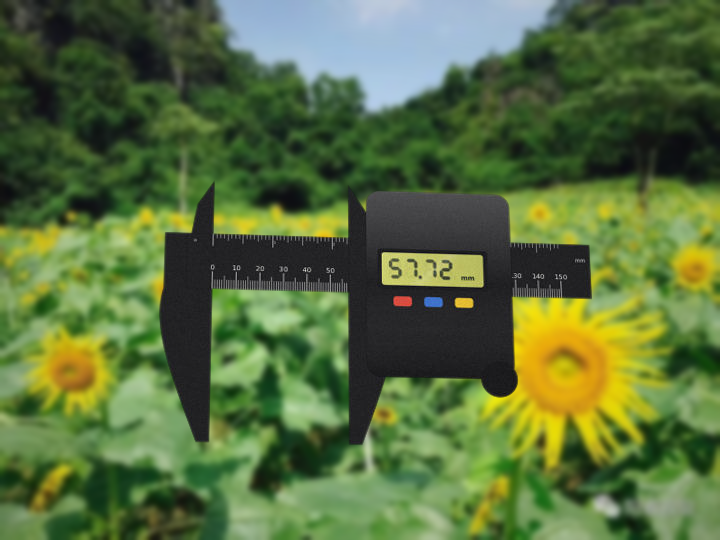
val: 57.72 mm
